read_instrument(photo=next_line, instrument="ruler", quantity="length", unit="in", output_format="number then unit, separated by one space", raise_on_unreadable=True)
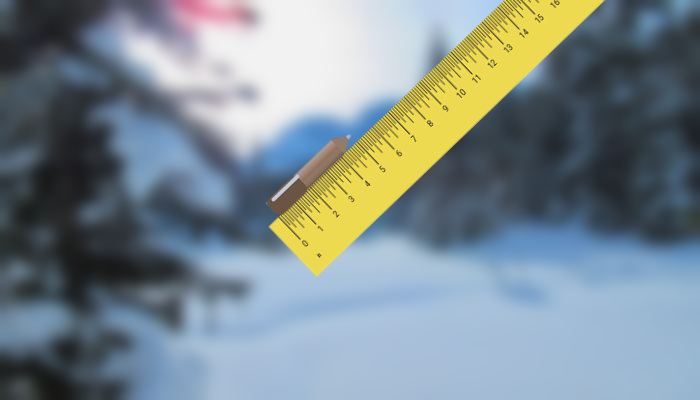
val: 5 in
